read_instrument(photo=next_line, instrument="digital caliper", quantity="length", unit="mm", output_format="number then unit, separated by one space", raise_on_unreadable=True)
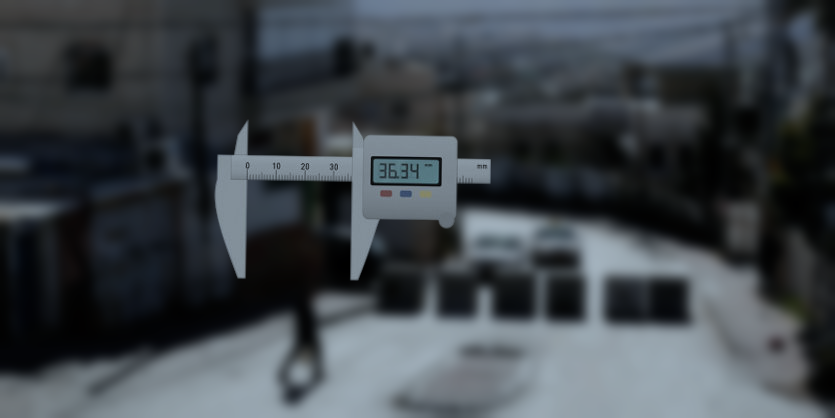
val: 36.34 mm
